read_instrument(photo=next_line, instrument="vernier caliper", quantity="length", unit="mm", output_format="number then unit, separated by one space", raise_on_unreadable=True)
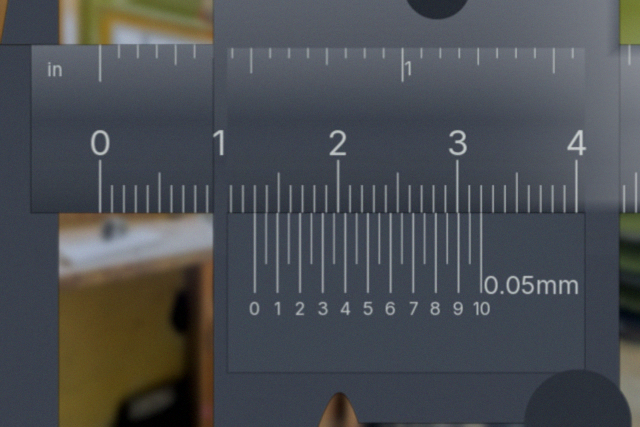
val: 13.0 mm
